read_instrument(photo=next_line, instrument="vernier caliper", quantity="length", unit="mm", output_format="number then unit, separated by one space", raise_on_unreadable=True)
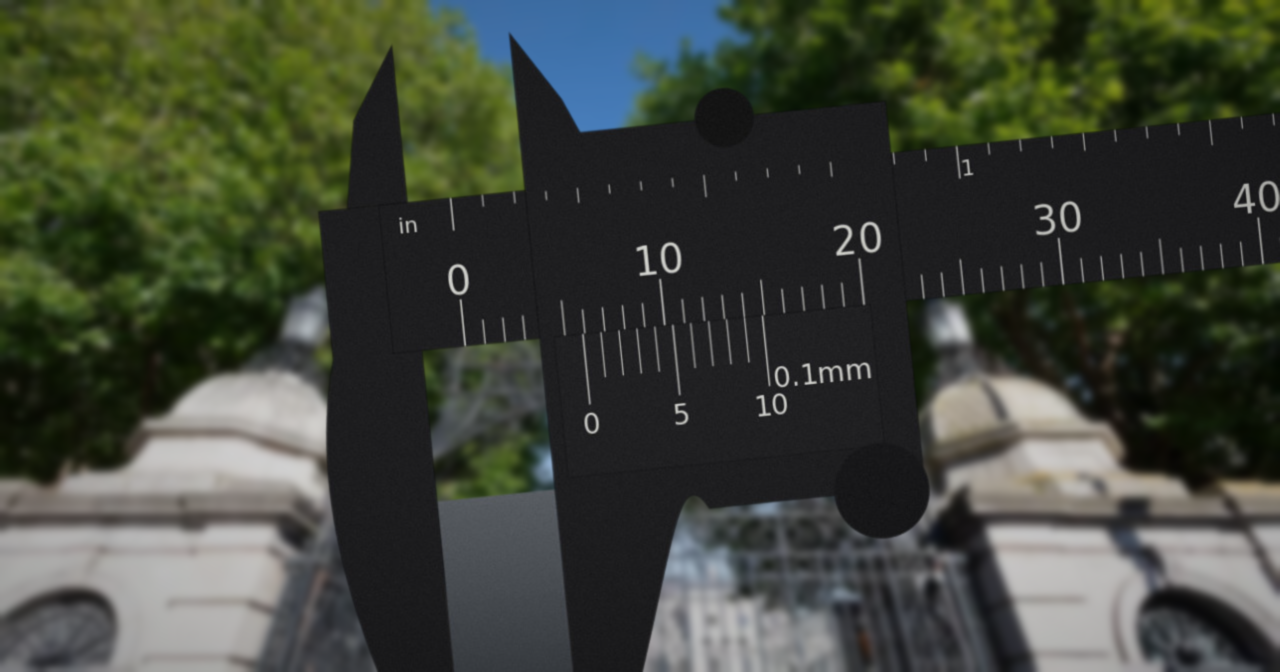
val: 5.9 mm
